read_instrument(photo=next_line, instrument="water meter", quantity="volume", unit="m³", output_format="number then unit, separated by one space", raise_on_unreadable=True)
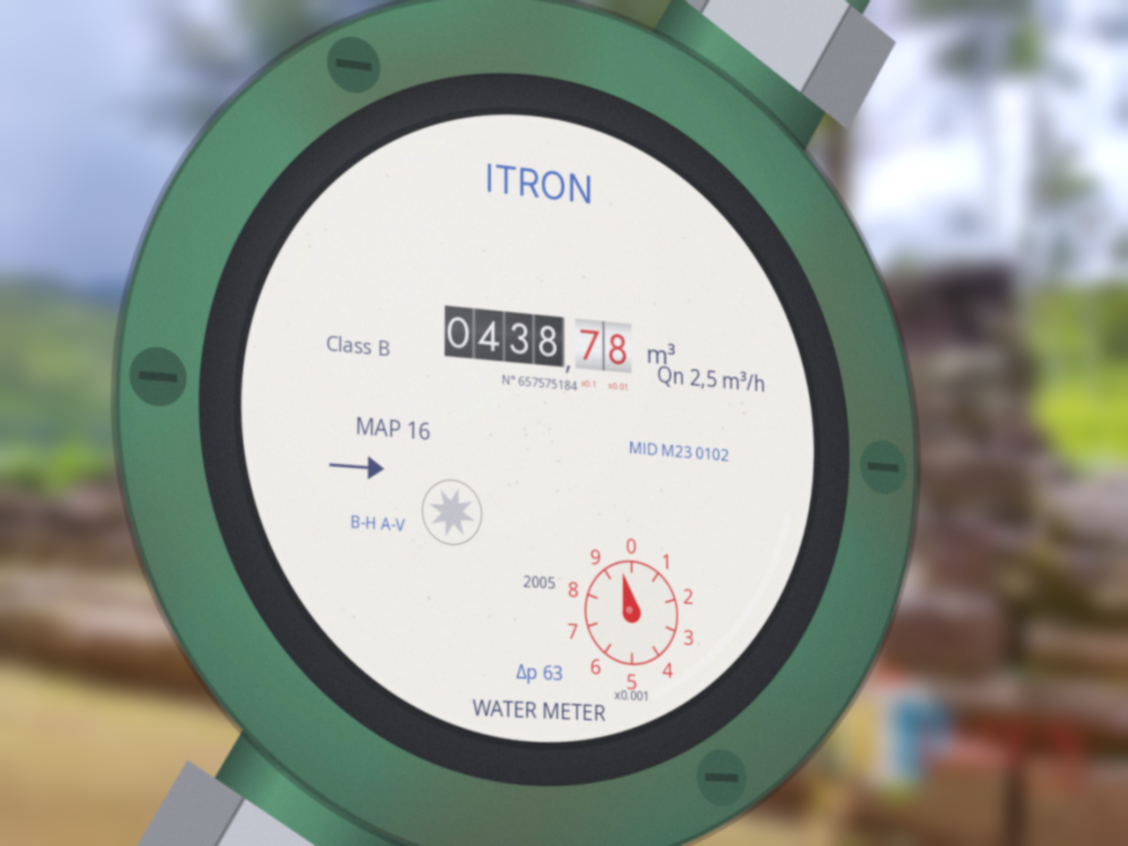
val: 438.779 m³
